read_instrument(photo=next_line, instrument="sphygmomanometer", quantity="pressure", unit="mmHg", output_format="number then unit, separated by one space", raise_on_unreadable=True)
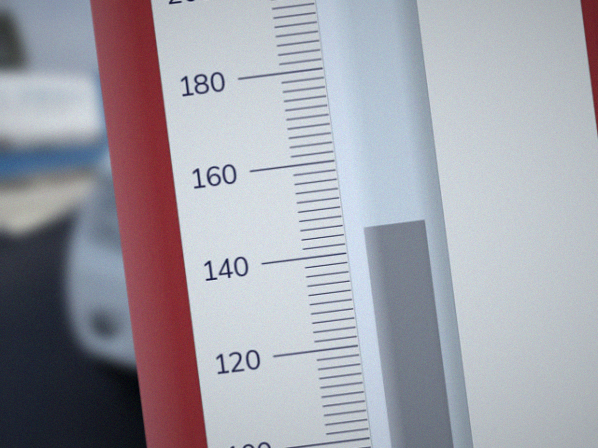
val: 145 mmHg
